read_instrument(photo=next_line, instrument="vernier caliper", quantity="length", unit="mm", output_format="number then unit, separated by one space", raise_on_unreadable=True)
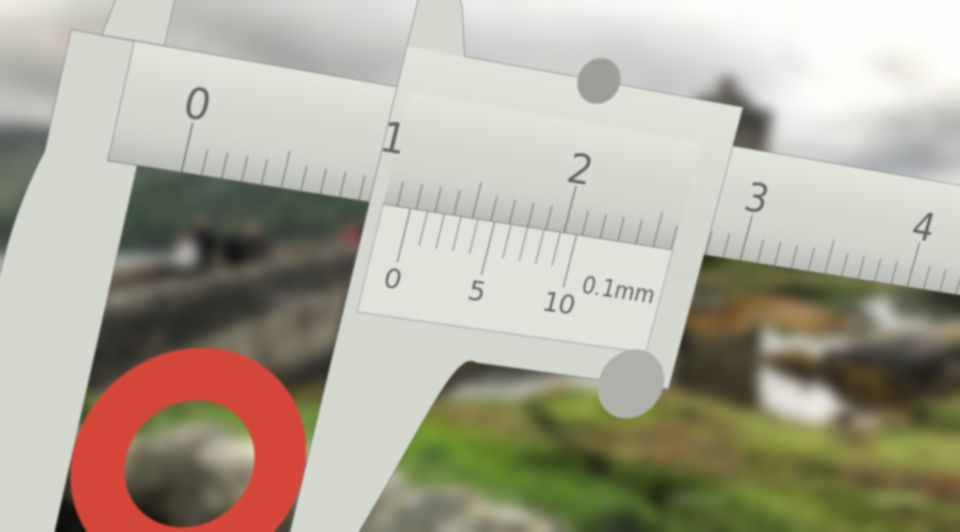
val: 11.7 mm
